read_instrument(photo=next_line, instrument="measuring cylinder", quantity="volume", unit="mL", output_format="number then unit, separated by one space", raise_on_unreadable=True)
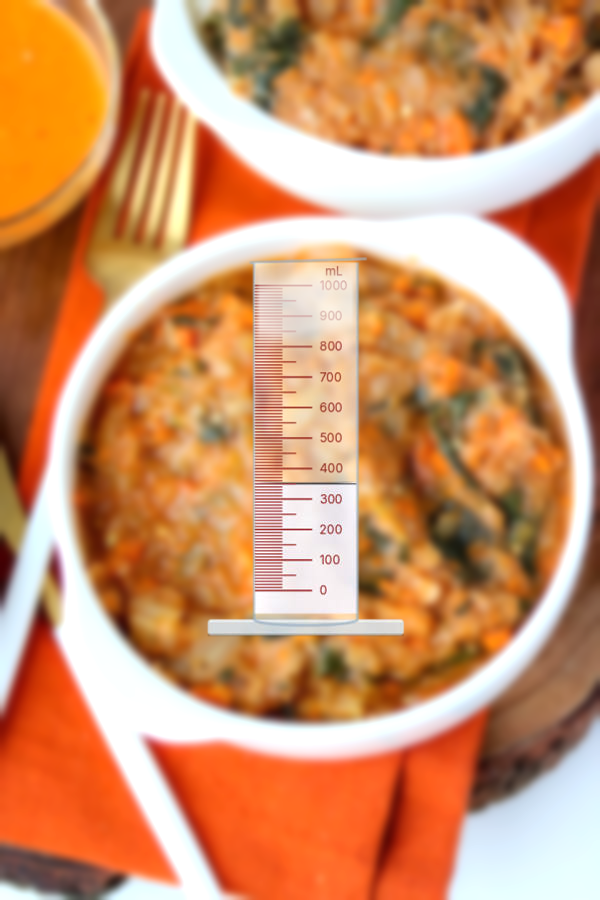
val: 350 mL
